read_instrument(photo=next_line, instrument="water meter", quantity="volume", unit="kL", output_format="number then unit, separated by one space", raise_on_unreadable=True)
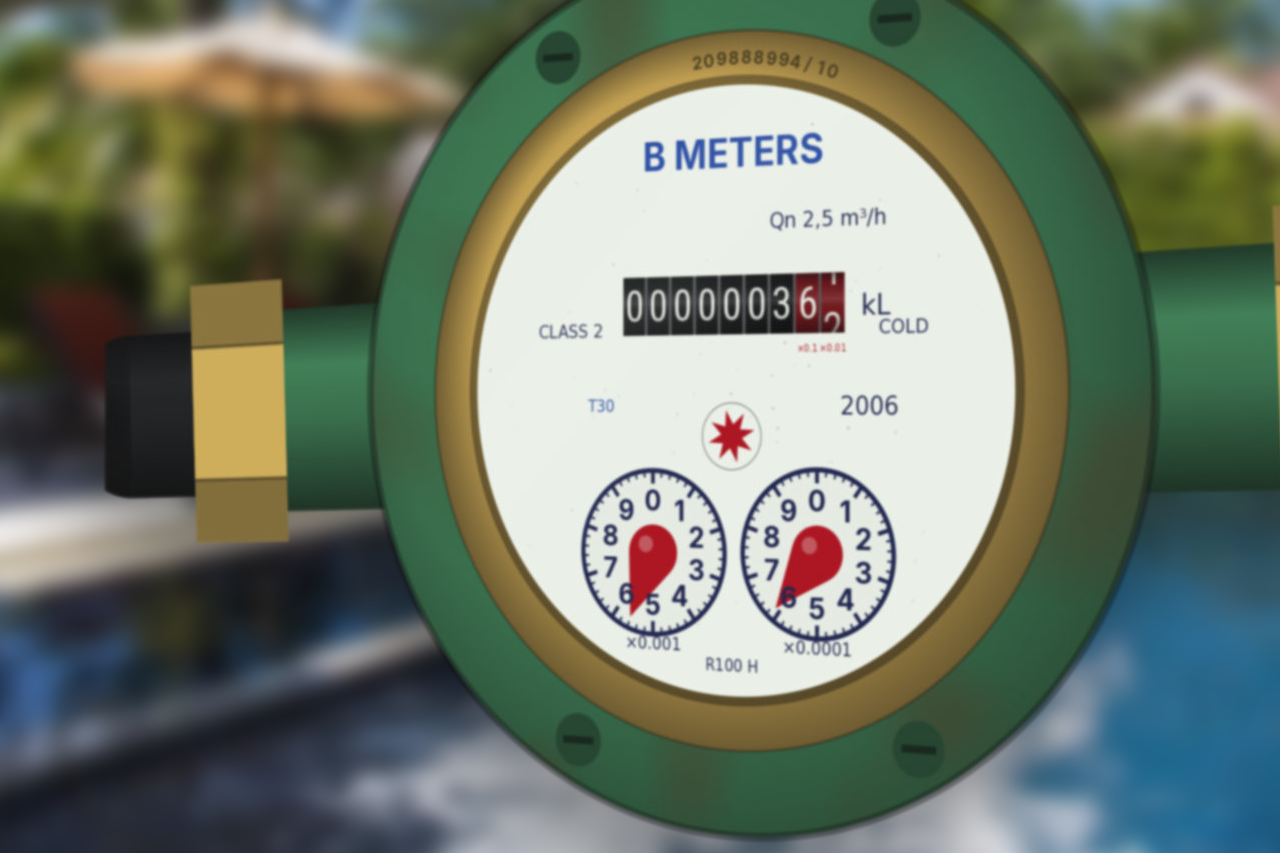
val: 3.6156 kL
